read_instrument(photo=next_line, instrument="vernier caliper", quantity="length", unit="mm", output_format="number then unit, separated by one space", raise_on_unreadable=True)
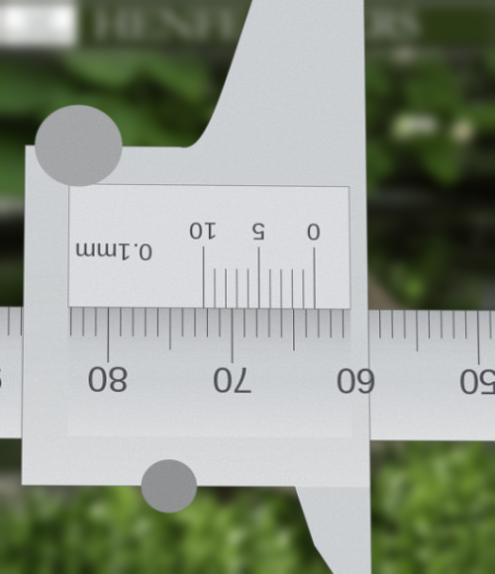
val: 63.3 mm
